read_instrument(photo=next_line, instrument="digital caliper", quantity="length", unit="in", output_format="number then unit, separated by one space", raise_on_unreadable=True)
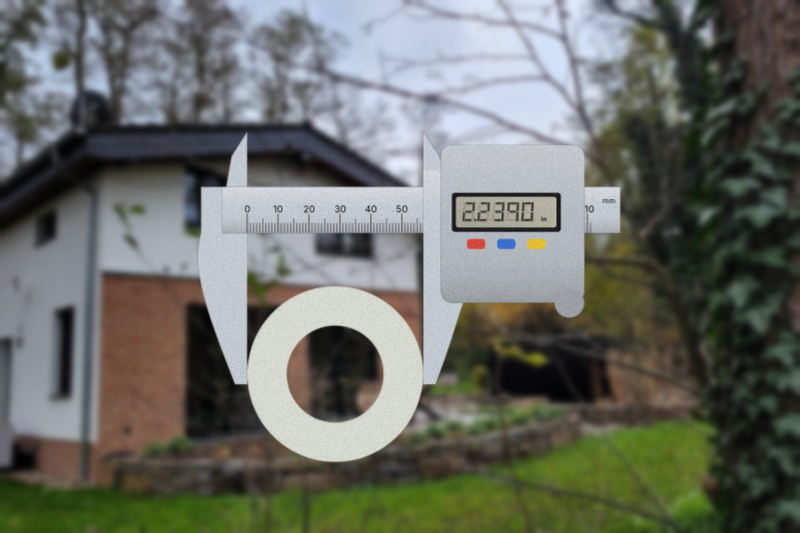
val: 2.2390 in
